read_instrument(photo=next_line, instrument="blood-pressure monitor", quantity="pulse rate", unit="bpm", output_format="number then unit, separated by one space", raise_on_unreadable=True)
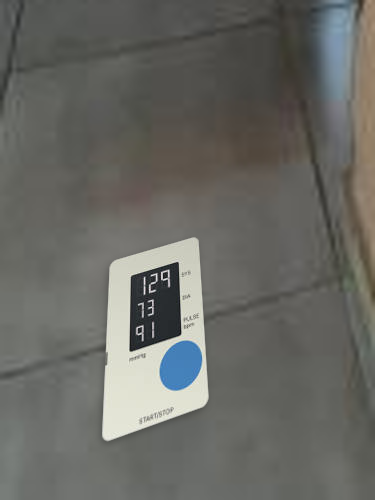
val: 91 bpm
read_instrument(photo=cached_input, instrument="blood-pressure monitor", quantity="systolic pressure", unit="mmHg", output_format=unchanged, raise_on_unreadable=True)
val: 129 mmHg
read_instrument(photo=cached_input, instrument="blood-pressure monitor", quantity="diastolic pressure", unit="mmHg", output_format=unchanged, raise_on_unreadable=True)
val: 73 mmHg
